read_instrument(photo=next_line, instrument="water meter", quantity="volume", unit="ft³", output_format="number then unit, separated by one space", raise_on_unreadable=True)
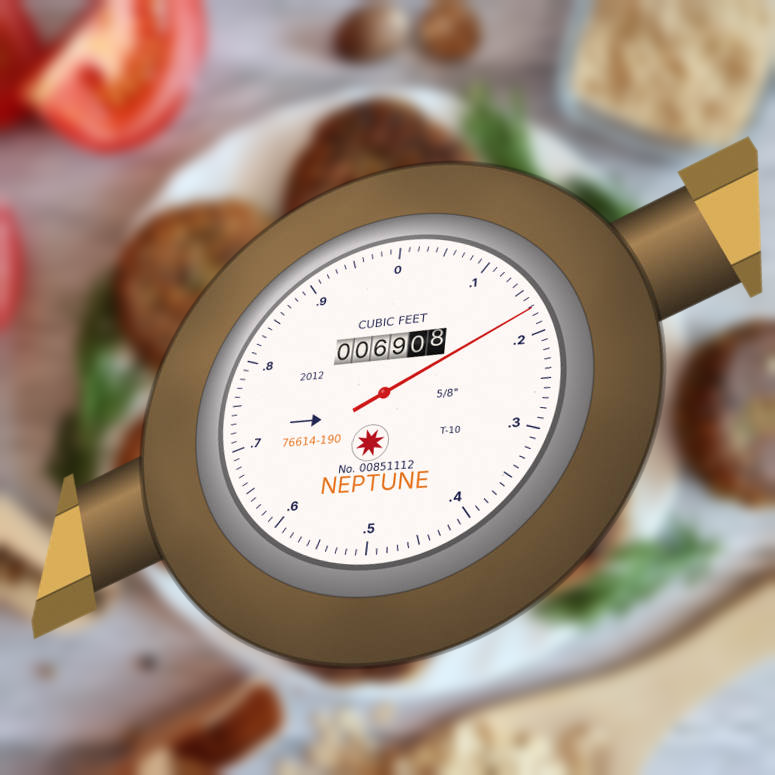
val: 6908.17 ft³
